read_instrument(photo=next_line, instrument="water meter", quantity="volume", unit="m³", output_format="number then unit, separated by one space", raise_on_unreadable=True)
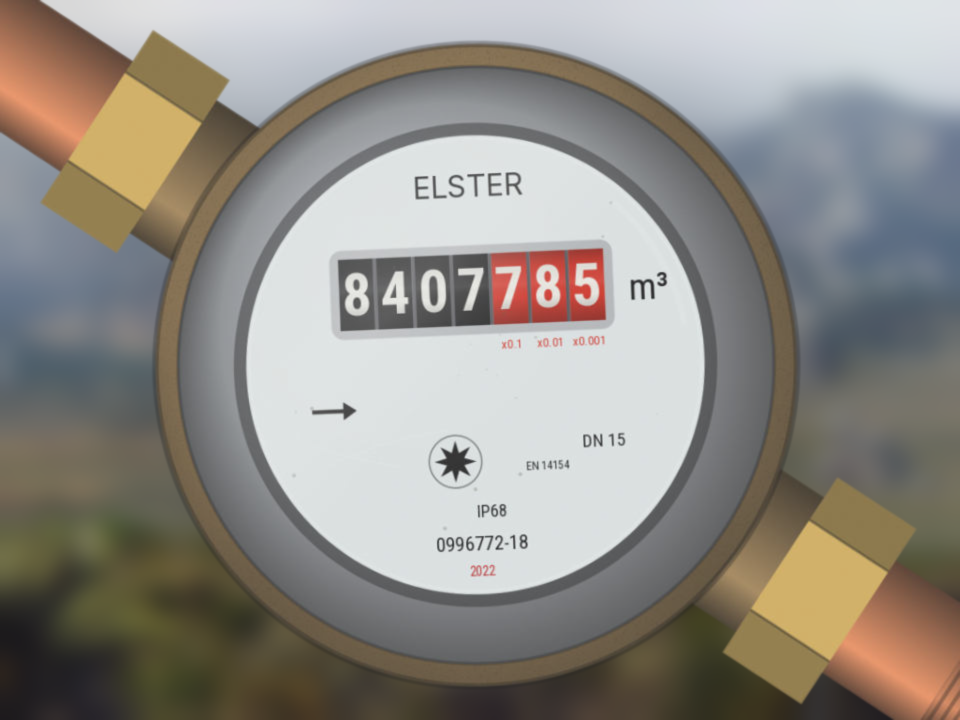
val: 8407.785 m³
